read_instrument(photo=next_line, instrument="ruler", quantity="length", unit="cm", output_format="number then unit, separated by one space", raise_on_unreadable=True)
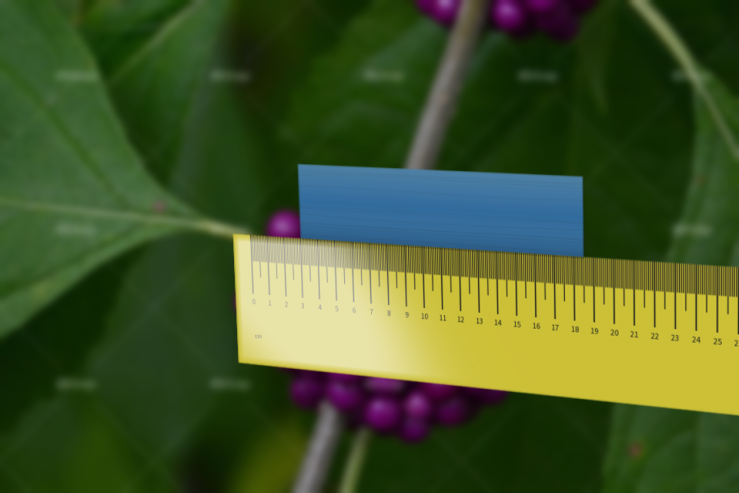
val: 15.5 cm
